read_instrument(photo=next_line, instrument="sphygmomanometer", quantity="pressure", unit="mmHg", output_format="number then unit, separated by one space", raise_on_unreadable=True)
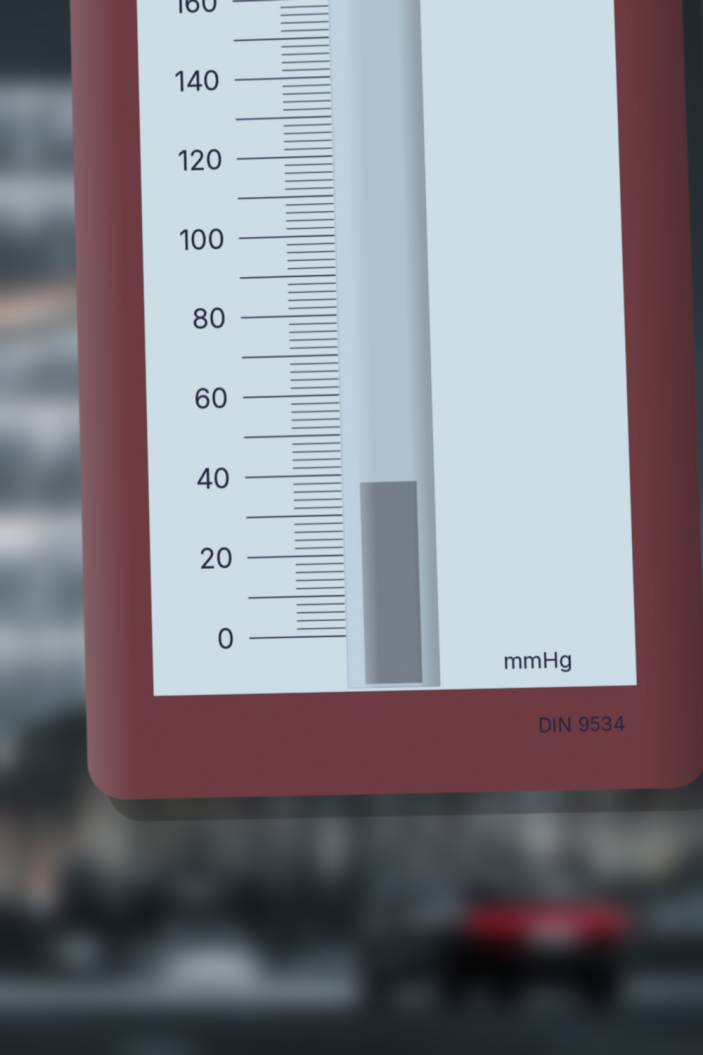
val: 38 mmHg
